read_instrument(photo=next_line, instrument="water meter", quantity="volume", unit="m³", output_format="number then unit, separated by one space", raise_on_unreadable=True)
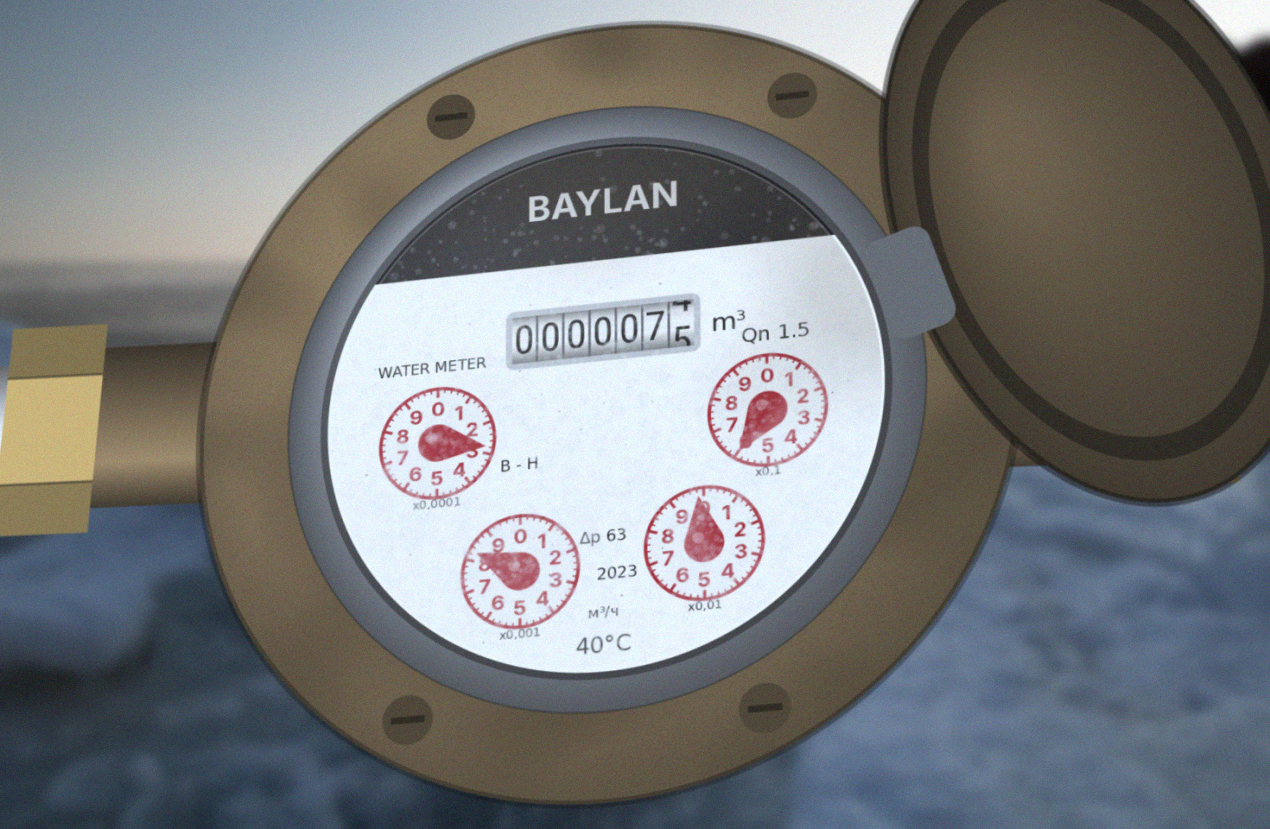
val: 74.5982 m³
